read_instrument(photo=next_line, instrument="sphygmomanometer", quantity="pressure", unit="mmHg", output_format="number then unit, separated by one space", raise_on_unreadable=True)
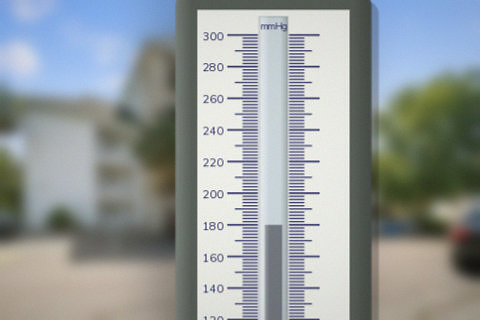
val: 180 mmHg
